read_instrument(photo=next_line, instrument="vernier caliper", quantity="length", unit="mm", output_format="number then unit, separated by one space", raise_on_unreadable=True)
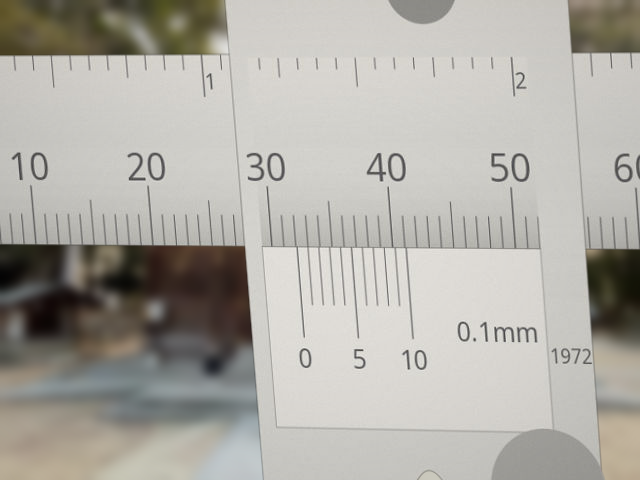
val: 32.1 mm
